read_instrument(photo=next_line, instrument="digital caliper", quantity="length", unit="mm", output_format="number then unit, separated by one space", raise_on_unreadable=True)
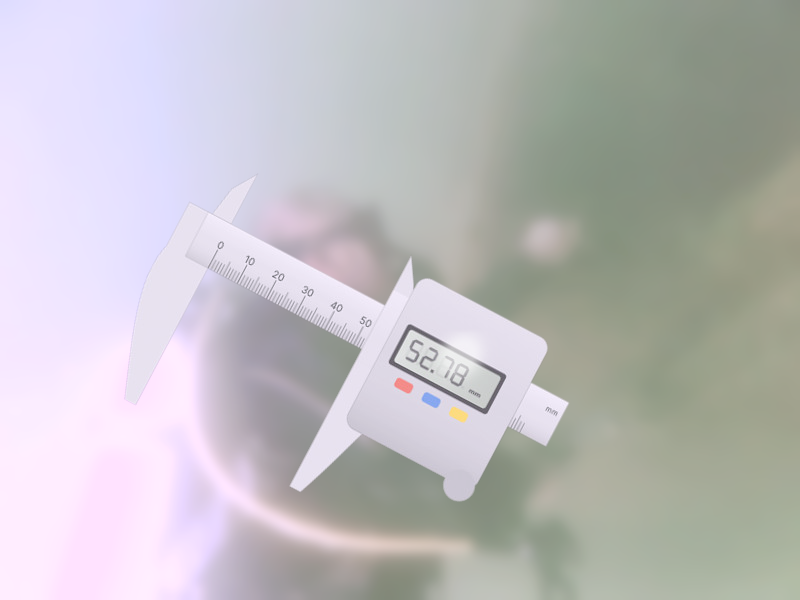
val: 52.78 mm
